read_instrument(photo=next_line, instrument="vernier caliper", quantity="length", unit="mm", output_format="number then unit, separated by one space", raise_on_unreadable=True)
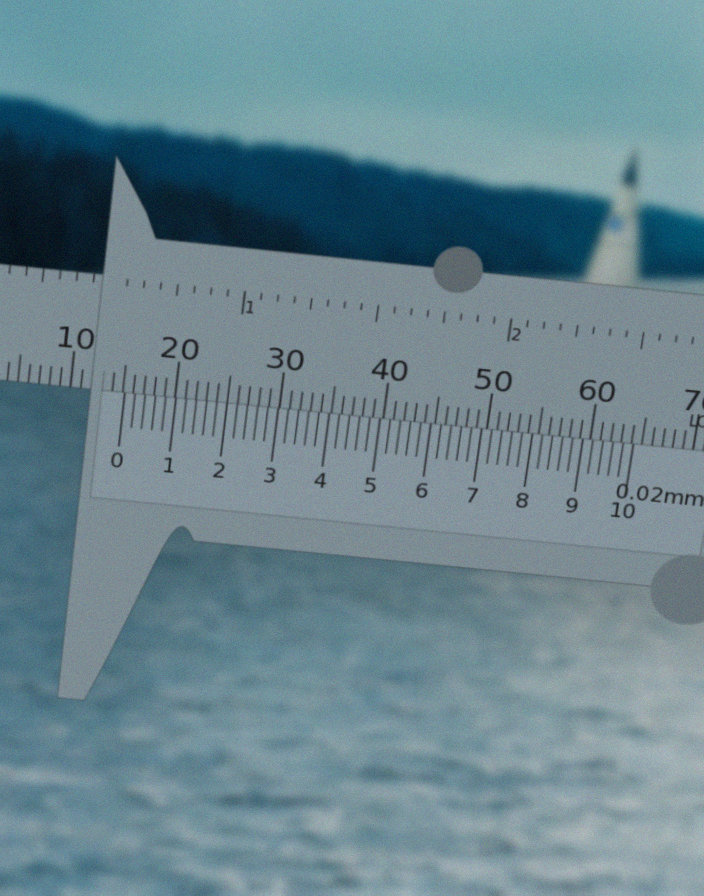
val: 15.2 mm
